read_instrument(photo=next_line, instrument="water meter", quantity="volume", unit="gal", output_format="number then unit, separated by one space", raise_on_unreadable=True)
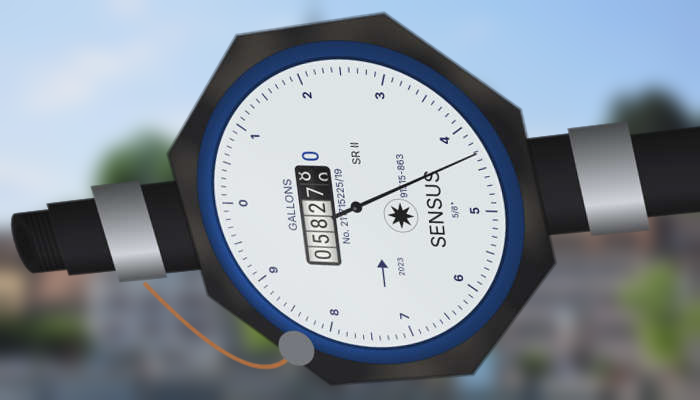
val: 582784.3 gal
